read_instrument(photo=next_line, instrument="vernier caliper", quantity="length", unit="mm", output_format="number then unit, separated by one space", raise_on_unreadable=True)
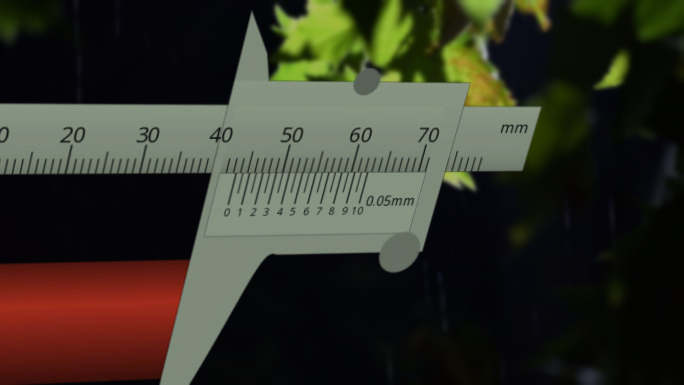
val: 43.4 mm
